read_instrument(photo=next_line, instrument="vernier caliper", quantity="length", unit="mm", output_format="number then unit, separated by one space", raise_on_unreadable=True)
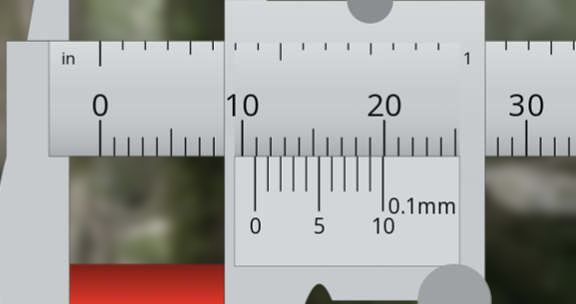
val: 10.9 mm
